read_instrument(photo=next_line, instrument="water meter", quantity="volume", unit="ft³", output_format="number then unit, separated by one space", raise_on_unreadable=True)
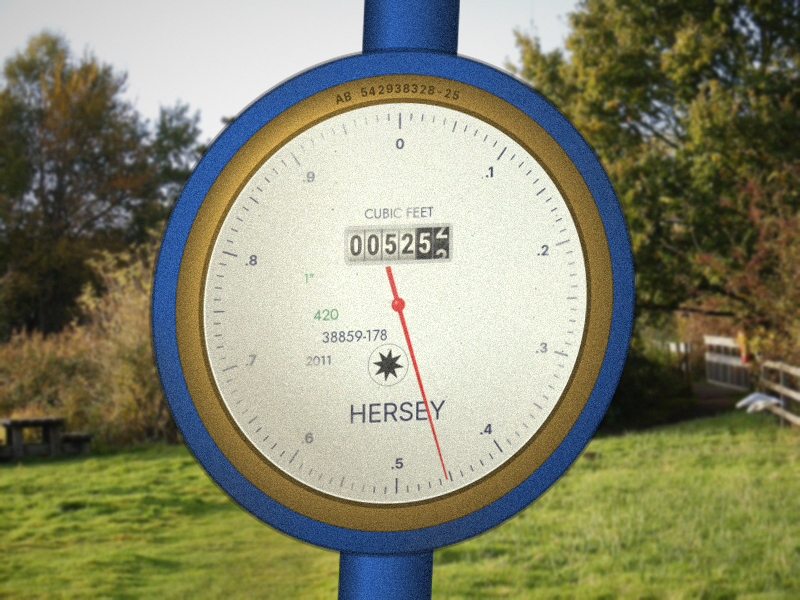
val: 5252.45 ft³
